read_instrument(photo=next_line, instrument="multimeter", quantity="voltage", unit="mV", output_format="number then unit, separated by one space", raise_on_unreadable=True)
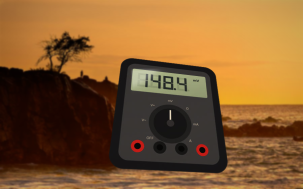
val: 148.4 mV
